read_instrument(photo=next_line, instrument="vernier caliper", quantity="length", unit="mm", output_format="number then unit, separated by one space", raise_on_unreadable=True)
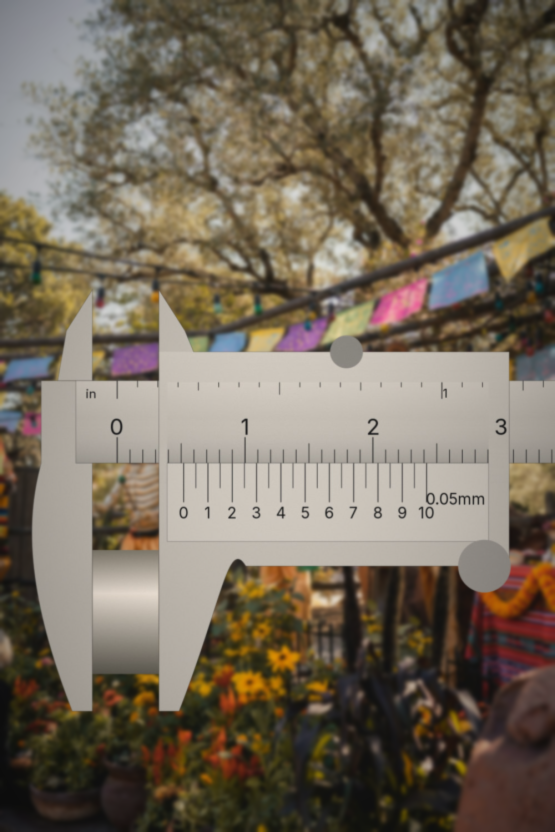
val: 5.2 mm
